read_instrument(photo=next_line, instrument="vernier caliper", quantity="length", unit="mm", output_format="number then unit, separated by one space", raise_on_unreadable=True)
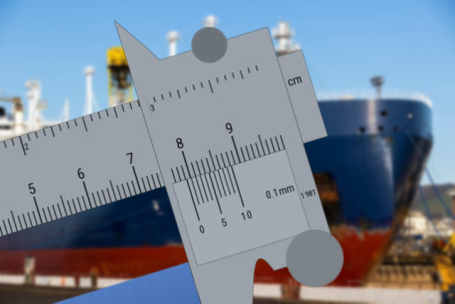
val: 79.2 mm
